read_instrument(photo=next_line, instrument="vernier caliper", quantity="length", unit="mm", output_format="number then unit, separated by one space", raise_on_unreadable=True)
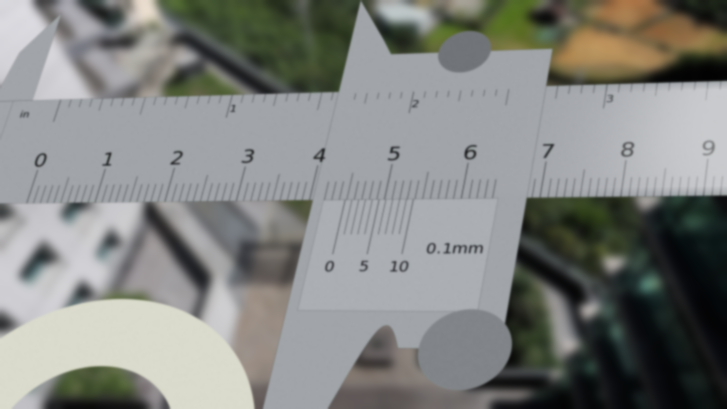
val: 44.8 mm
